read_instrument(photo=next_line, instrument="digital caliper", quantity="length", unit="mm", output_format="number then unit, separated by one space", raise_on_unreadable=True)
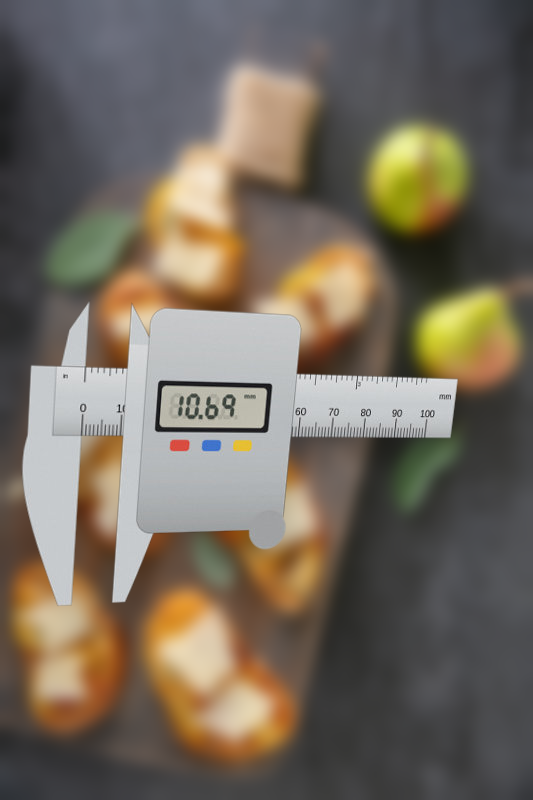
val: 10.69 mm
